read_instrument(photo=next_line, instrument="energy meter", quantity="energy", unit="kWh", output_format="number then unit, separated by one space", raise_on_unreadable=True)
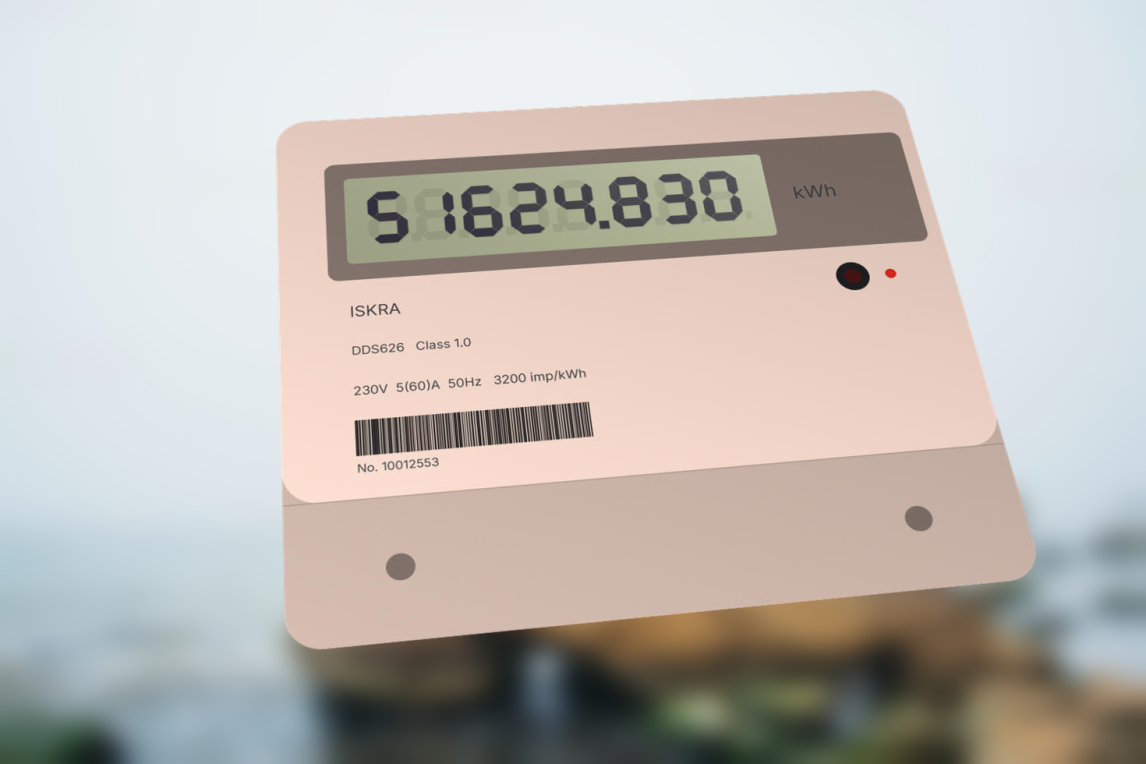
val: 51624.830 kWh
